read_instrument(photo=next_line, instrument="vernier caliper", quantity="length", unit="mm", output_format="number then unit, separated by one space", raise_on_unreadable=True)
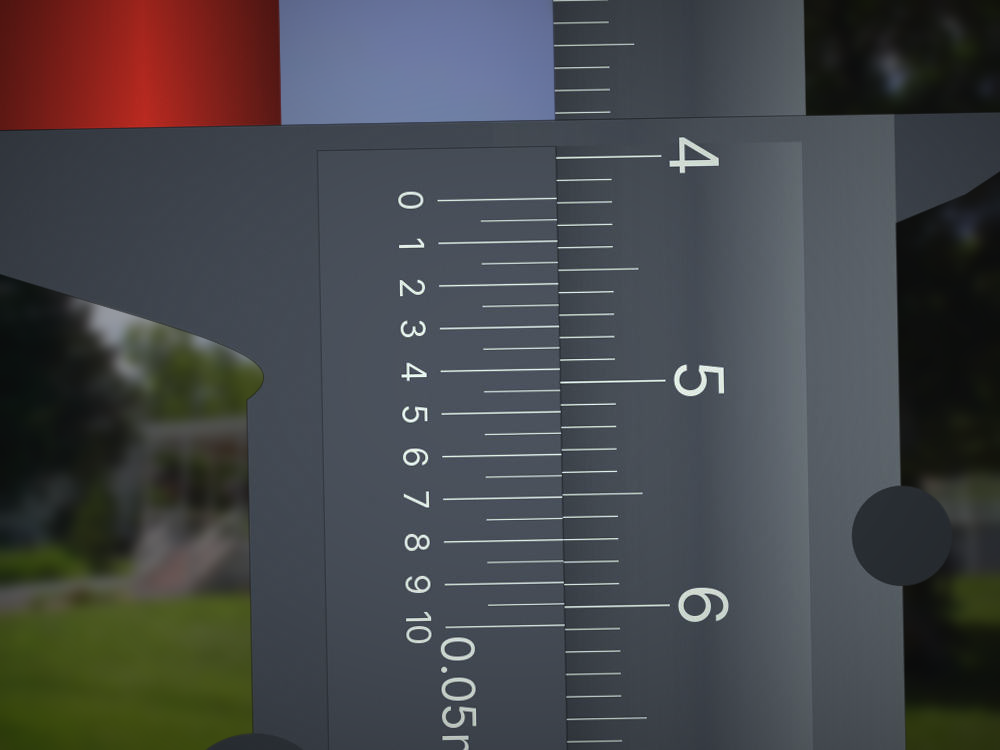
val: 41.8 mm
